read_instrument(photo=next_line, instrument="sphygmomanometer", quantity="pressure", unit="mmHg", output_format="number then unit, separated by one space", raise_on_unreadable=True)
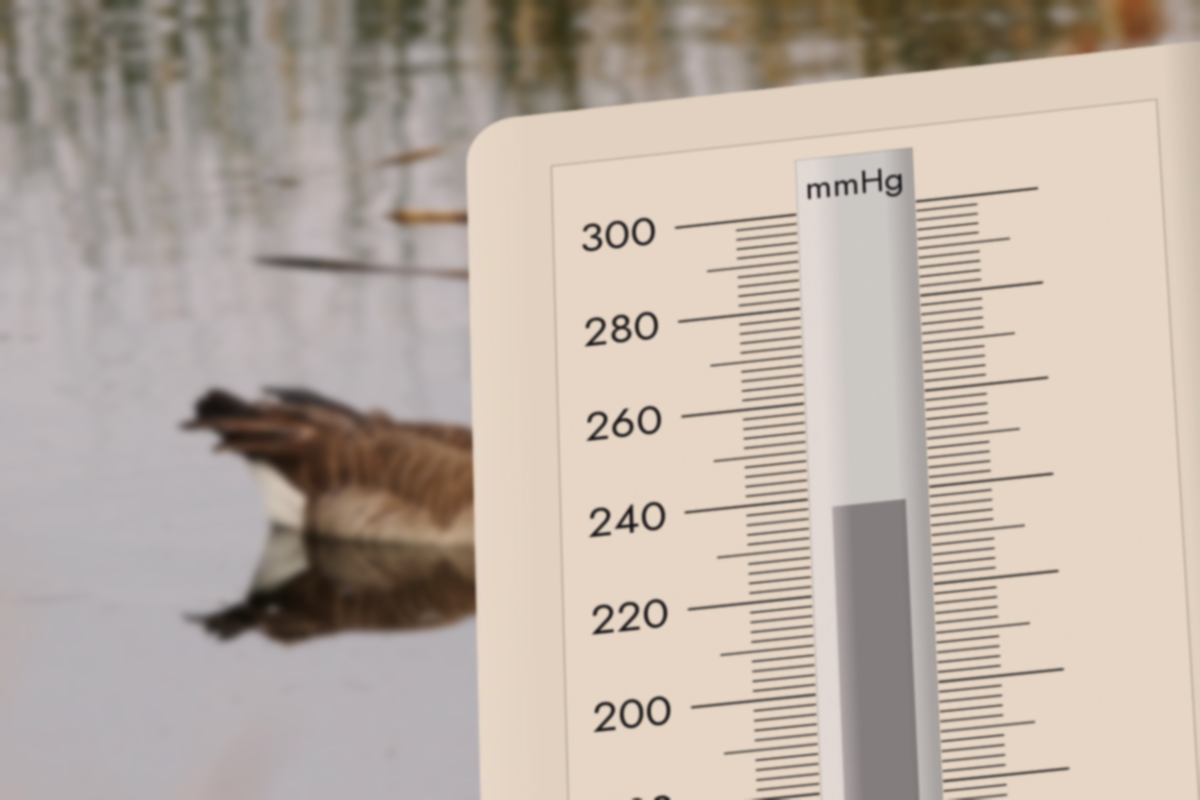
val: 238 mmHg
